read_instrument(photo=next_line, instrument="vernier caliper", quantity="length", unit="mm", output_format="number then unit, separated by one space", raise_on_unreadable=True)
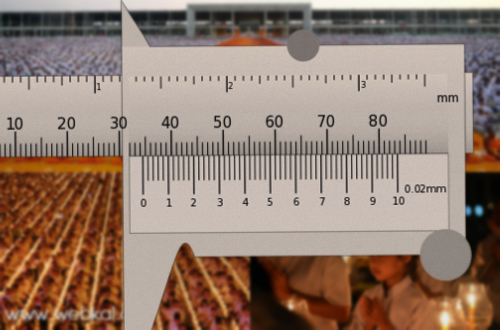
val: 34.5 mm
